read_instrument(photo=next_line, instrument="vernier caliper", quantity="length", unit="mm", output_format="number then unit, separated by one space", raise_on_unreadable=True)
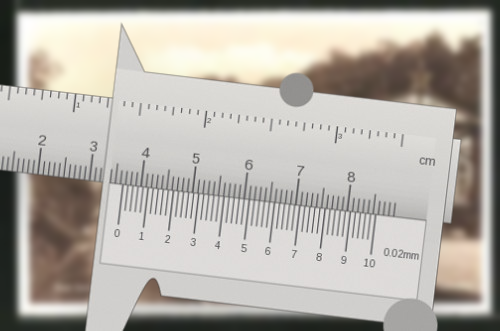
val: 36.5 mm
